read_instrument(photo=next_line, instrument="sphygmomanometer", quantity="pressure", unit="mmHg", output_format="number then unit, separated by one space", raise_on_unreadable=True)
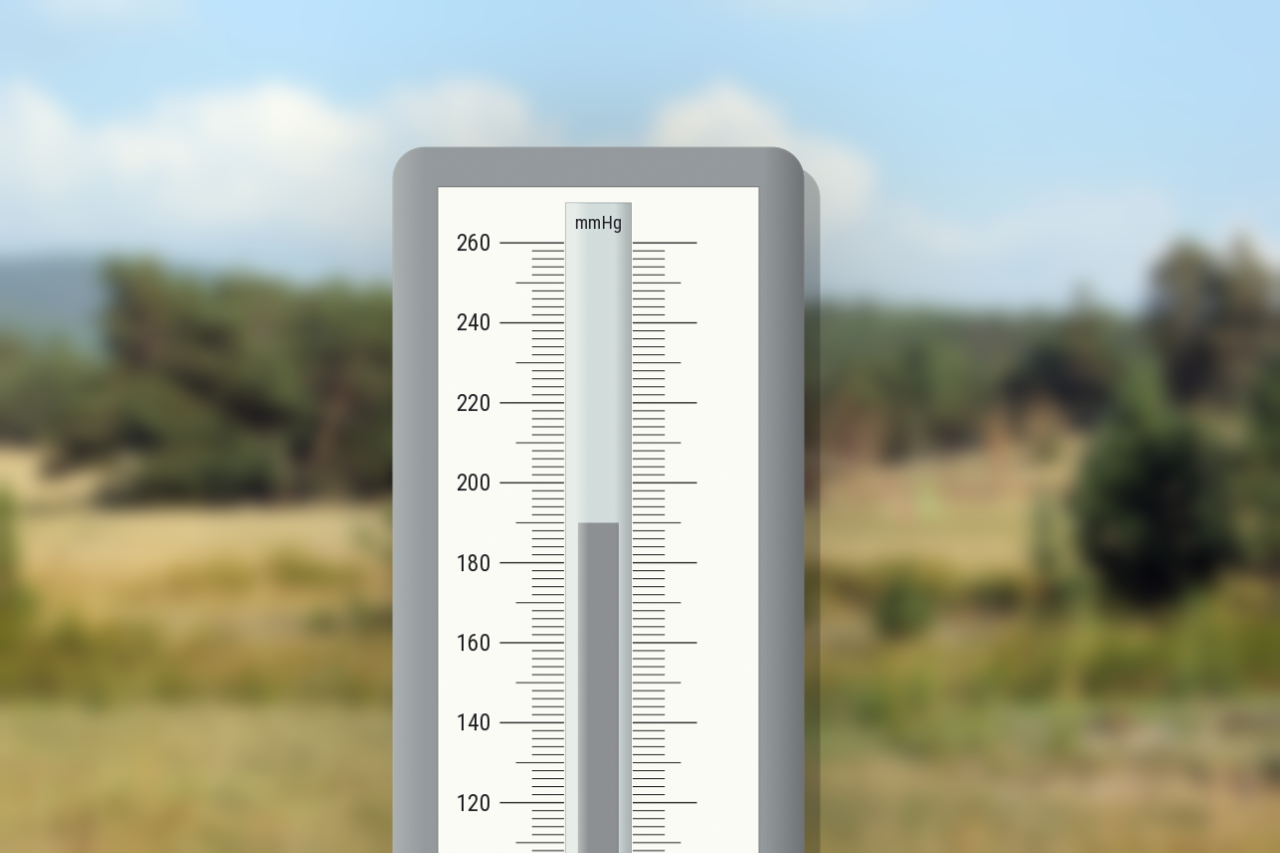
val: 190 mmHg
